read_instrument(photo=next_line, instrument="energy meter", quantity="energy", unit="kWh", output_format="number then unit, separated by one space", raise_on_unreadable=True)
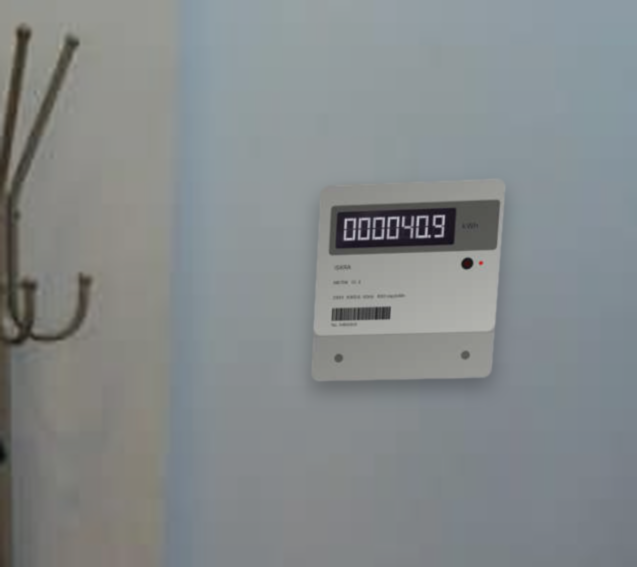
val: 40.9 kWh
